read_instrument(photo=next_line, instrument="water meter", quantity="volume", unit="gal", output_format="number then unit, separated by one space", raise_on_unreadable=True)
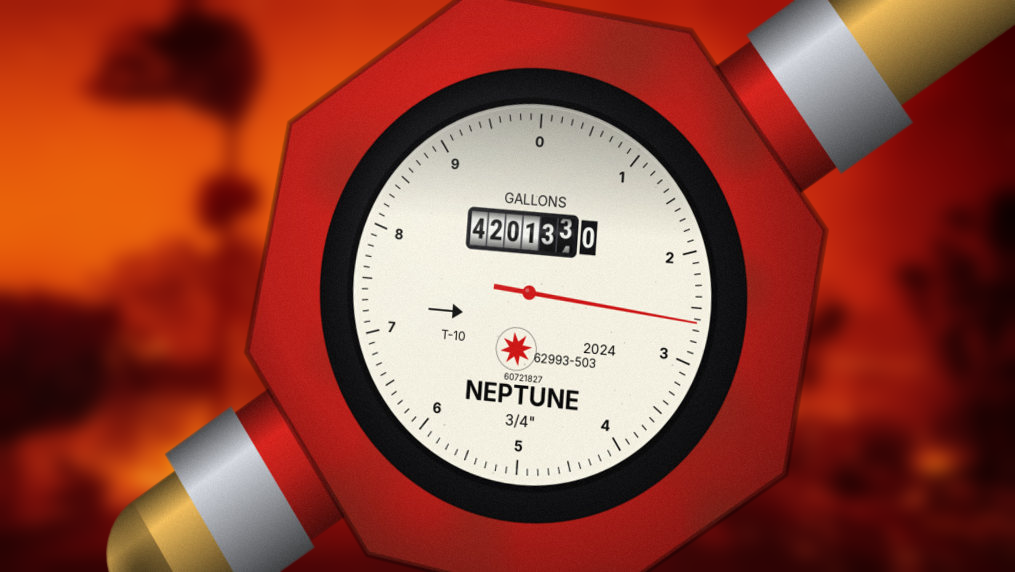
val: 4201332.6 gal
